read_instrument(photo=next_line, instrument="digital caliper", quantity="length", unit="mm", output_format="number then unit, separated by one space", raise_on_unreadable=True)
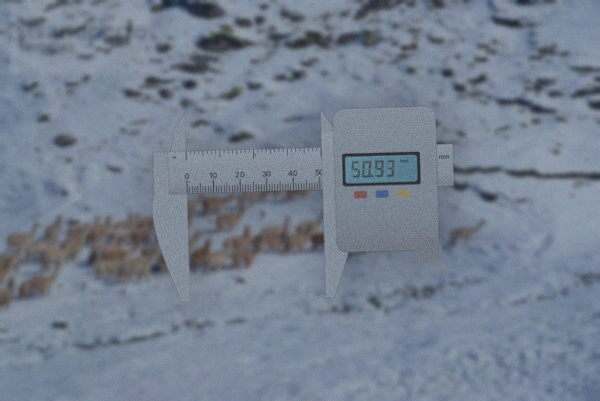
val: 50.93 mm
